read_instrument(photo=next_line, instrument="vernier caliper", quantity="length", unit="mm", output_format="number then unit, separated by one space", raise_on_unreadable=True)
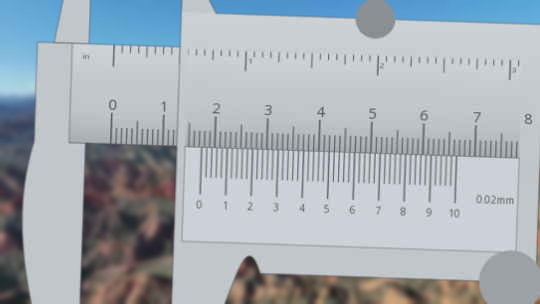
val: 17.5 mm
